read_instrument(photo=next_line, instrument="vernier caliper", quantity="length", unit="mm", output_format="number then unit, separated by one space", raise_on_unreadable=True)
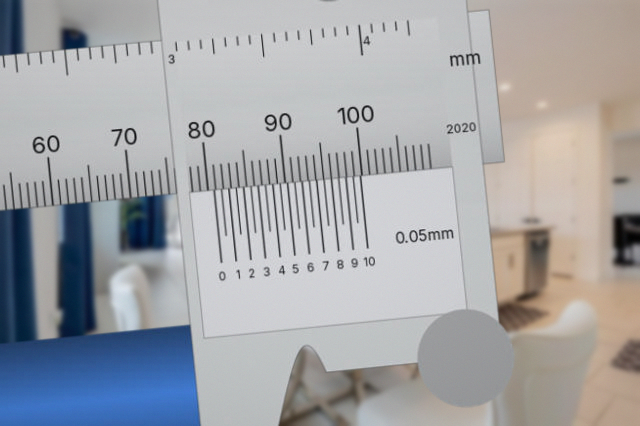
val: 80.8 mm
